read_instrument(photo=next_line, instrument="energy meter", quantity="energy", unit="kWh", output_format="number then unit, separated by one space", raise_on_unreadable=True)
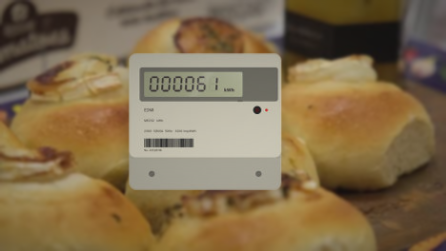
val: 61 kWh
